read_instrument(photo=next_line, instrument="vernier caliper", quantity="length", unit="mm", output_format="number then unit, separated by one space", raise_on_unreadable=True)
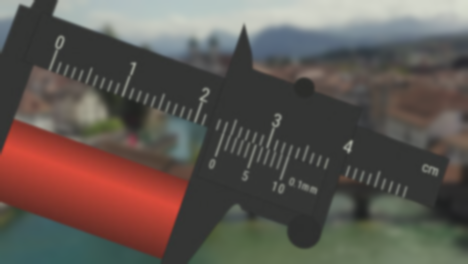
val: 24.0 mm
